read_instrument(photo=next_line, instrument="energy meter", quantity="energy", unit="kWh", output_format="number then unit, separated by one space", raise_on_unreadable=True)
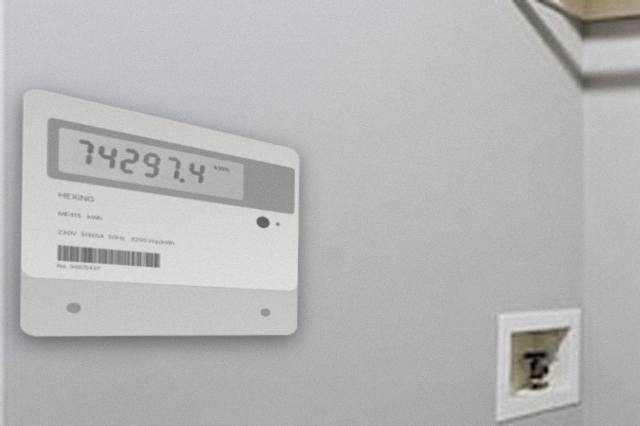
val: 74297.4 kWh
